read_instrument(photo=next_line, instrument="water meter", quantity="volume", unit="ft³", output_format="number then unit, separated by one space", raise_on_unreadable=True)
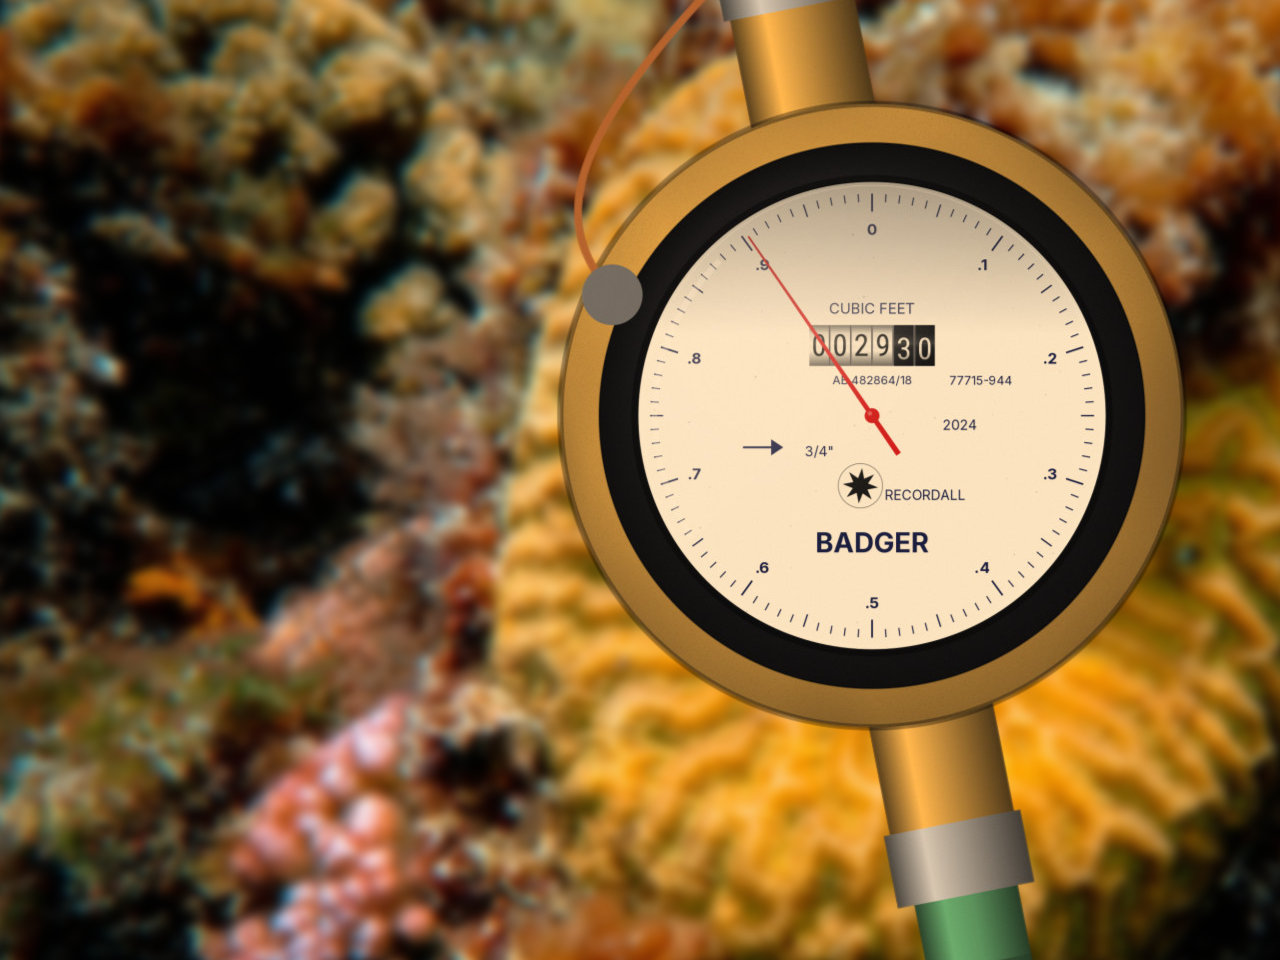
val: 2929.90 ft³
